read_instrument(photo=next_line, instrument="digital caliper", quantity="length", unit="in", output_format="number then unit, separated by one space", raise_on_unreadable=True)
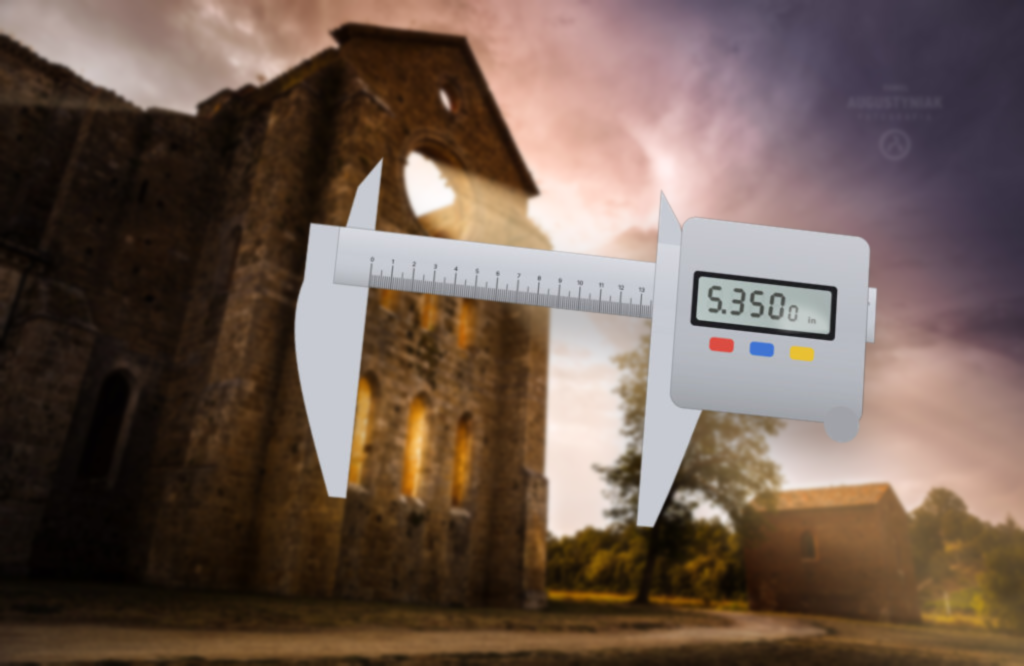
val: 5.3500 in
